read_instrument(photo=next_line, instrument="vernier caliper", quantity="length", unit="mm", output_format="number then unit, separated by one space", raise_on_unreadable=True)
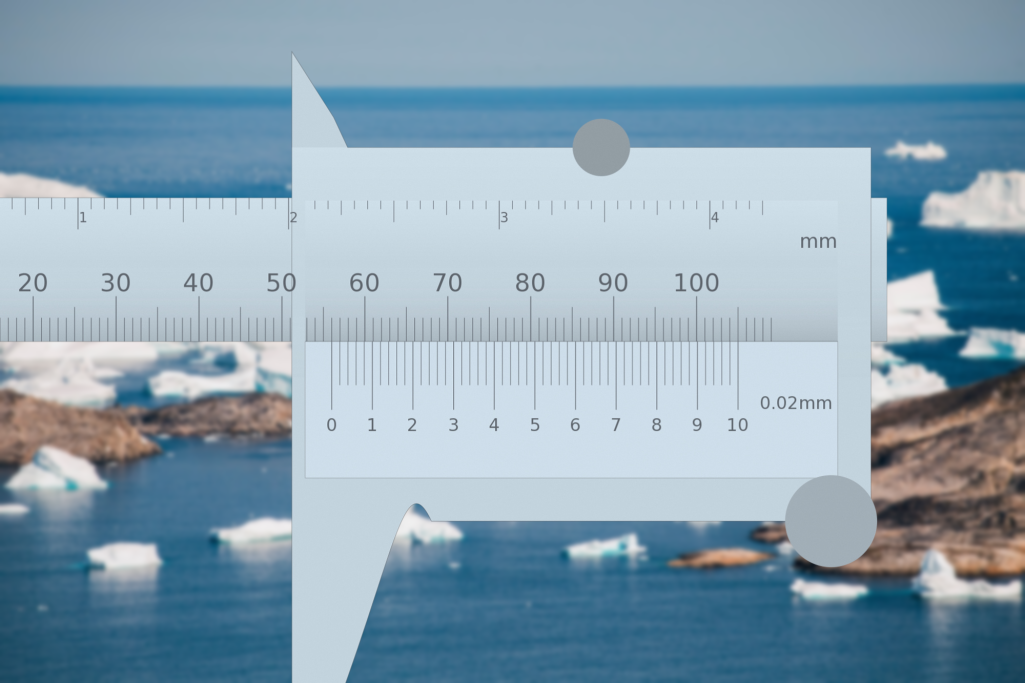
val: 56.0 mm
